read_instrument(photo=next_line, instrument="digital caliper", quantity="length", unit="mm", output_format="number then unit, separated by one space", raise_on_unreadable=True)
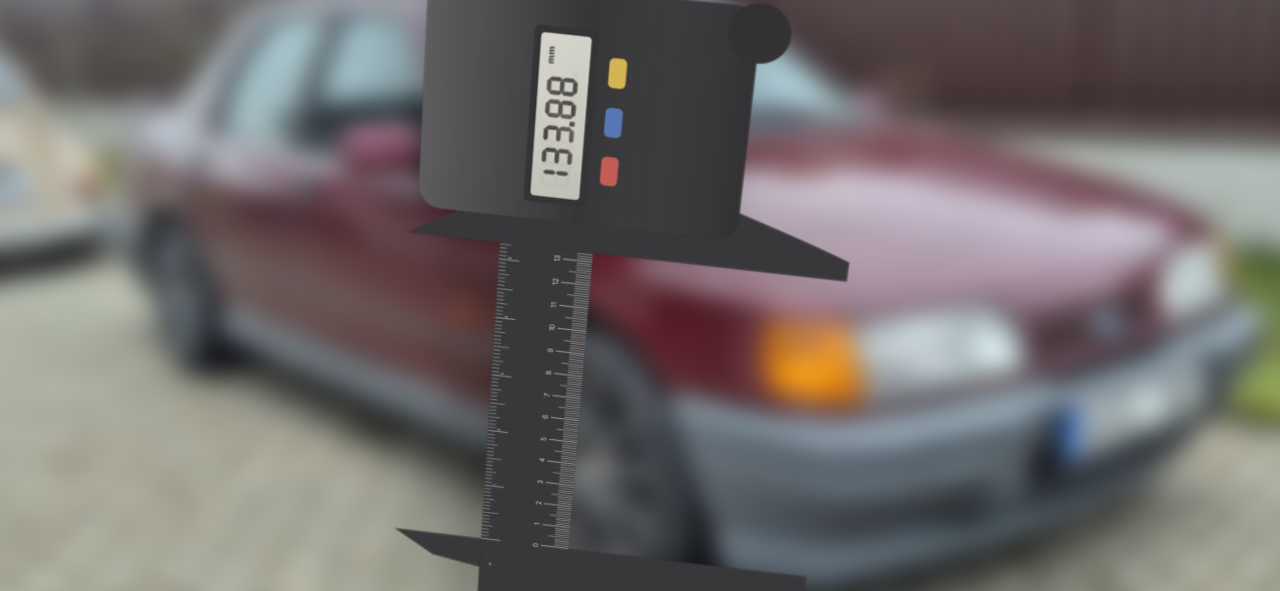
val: 133.88 mm
